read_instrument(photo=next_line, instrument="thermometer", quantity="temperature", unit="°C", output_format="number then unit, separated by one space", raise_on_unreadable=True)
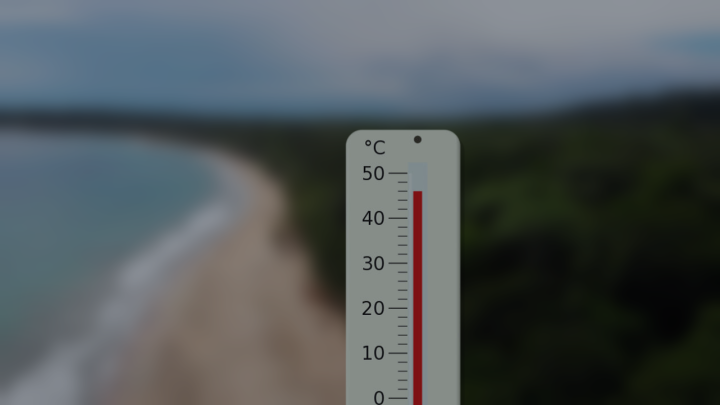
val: 46 °C
